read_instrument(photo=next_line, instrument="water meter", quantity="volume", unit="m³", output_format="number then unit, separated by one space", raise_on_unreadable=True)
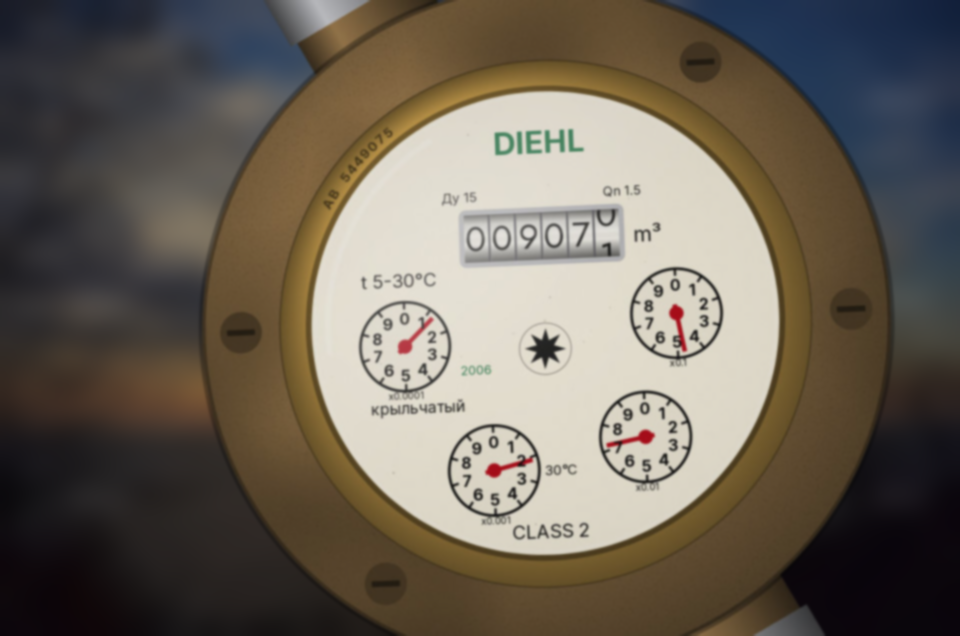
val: 9070.4721 m³
